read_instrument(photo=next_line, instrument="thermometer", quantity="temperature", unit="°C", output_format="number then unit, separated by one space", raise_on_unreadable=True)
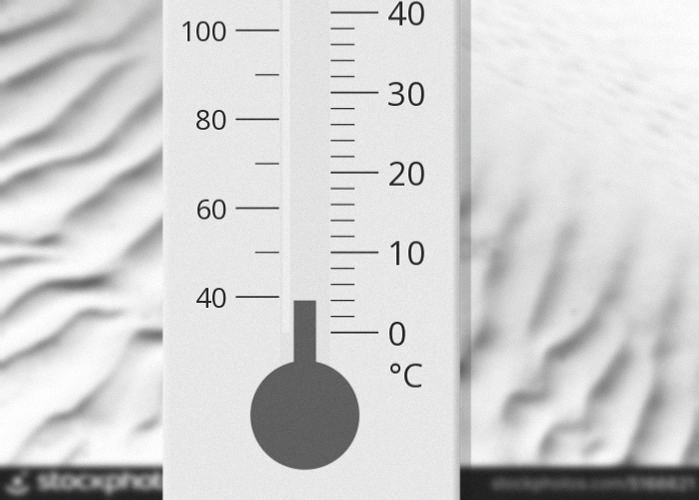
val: 4 °C
